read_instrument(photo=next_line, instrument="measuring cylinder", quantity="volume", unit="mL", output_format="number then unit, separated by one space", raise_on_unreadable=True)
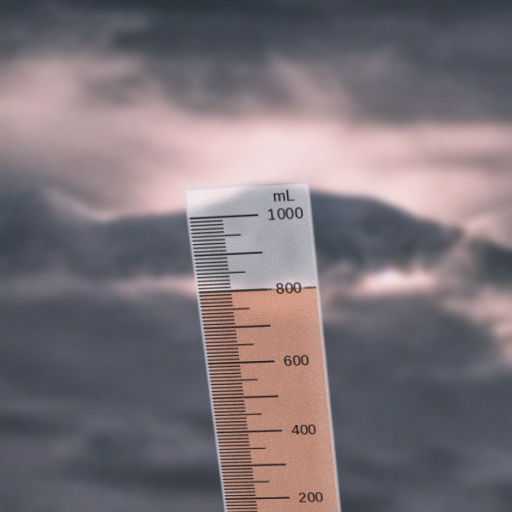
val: 800 mL
